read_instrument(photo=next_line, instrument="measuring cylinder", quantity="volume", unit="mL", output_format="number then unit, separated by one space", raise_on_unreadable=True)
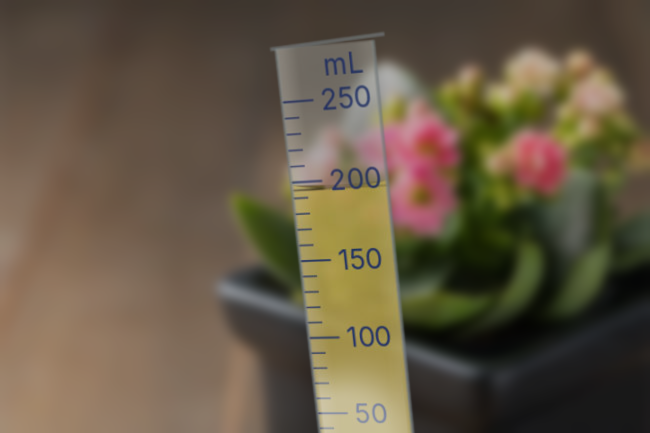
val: 195 mL
